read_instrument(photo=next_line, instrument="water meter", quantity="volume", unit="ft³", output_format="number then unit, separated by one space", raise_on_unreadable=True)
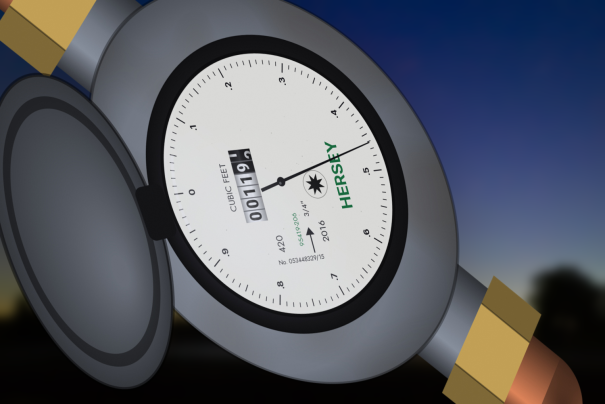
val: 1191.46 ft³
